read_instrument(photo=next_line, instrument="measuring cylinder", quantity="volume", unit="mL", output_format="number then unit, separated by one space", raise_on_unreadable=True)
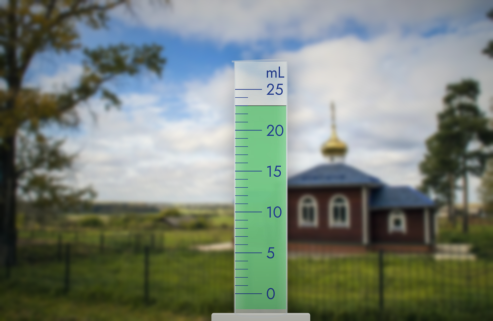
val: 23 mL
